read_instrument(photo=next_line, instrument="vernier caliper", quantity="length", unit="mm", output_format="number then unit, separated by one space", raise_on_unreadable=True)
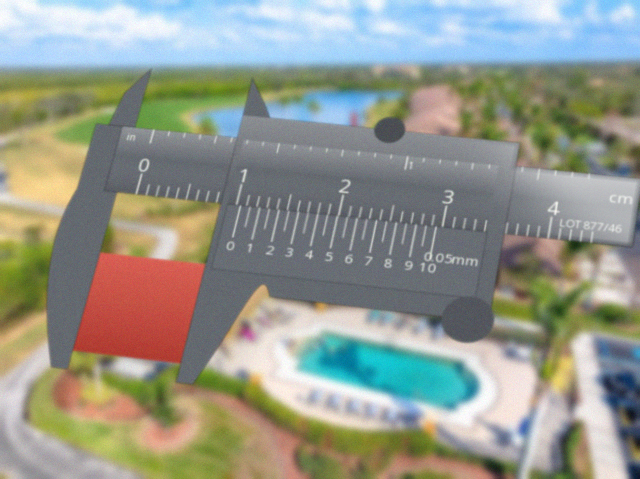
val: 10.4 mm
